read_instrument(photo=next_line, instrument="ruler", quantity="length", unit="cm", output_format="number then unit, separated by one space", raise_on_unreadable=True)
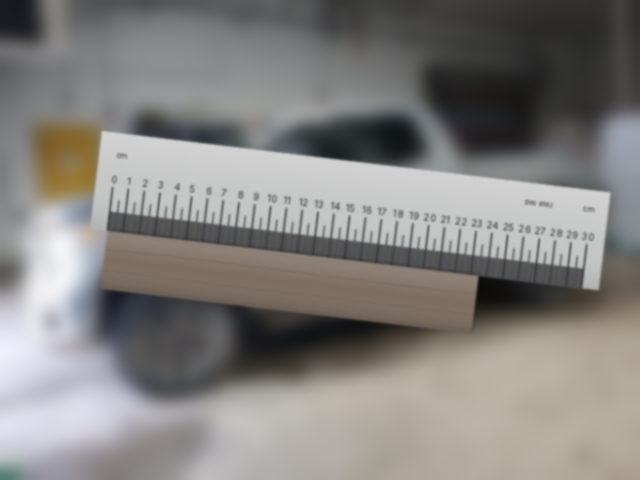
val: 23.5 cm
